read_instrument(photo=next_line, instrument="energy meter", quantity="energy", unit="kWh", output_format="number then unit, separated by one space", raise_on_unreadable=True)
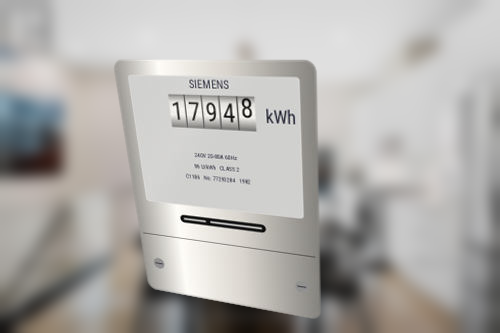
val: 17948 kWh
